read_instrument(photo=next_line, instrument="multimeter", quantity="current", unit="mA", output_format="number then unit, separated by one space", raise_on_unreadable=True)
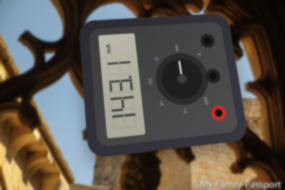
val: 143.1 mA
